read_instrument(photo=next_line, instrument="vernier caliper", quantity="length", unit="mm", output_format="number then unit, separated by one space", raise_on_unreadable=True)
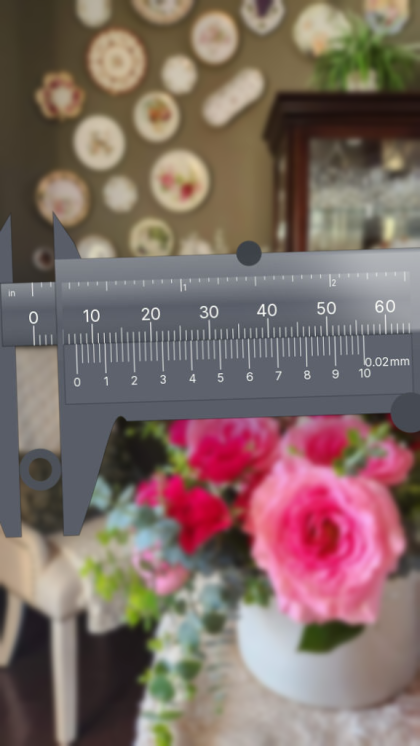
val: 7.2 mm
